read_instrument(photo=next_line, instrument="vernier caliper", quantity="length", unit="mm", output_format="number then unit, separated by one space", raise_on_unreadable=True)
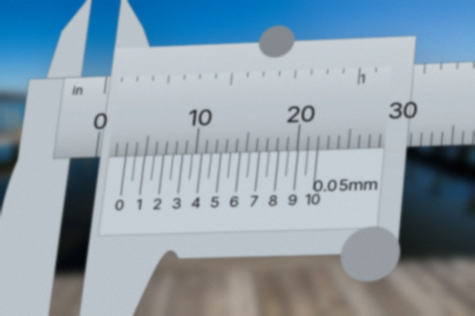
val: 3.0 mm
